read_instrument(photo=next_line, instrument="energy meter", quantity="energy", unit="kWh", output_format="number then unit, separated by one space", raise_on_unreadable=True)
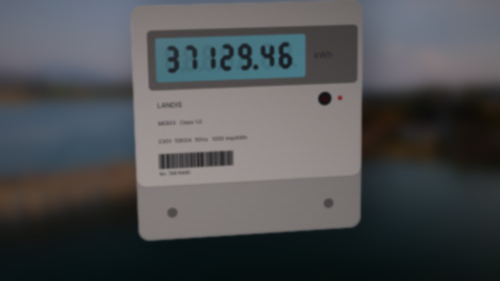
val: 37129.46 kWh
